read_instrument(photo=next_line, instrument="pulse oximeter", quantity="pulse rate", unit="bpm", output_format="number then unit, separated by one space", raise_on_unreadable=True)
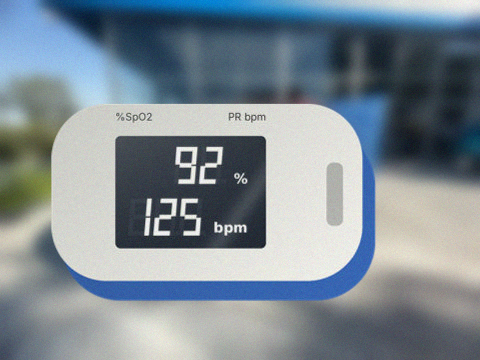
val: 125 bpm
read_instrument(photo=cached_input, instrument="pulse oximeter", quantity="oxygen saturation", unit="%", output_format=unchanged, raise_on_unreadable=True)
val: 92 %
